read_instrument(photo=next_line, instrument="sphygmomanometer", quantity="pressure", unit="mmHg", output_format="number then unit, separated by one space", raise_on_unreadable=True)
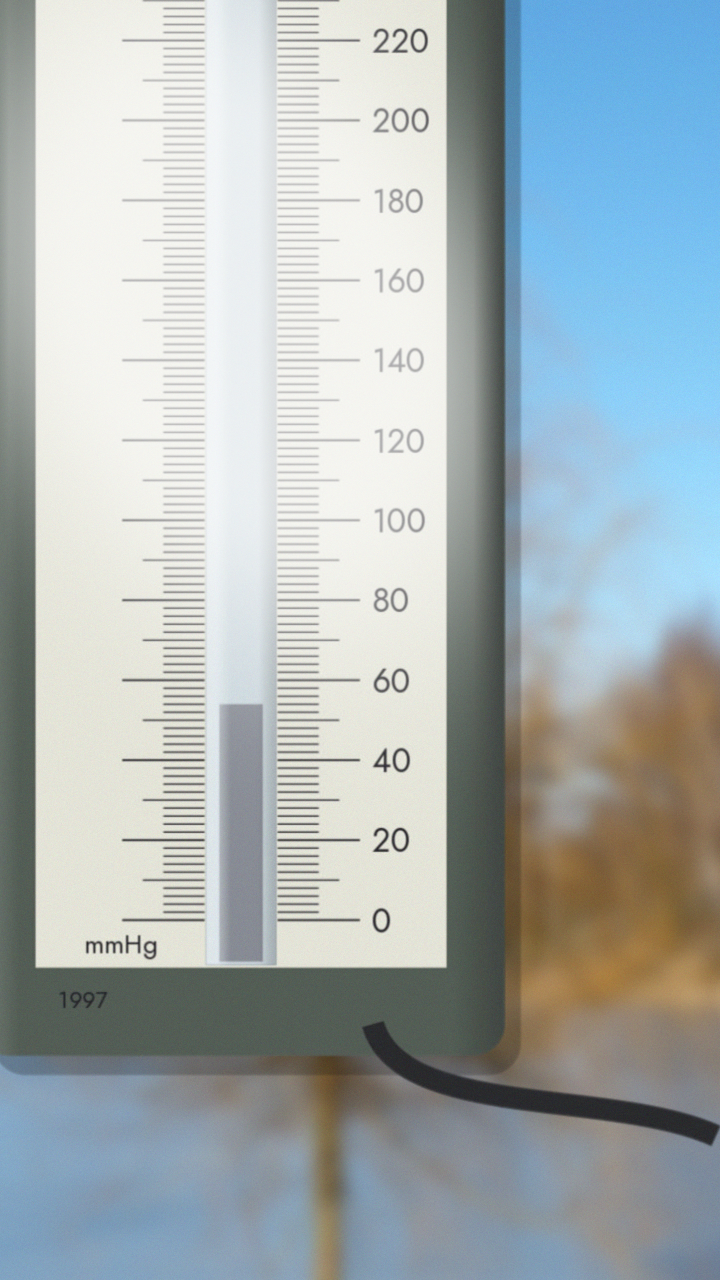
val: 54 mmHg
